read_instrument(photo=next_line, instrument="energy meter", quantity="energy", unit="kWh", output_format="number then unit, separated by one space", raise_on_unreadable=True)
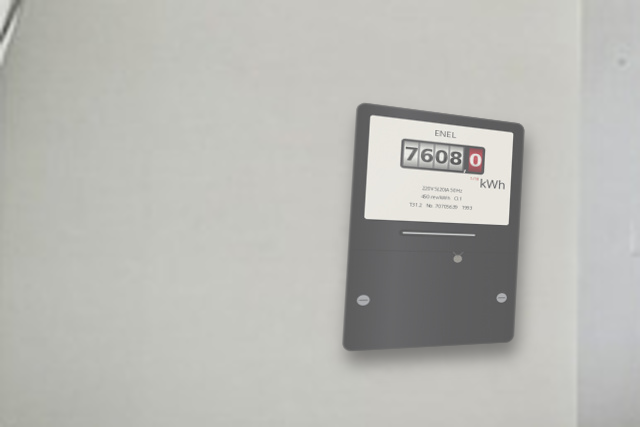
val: 7608.0 kWh
